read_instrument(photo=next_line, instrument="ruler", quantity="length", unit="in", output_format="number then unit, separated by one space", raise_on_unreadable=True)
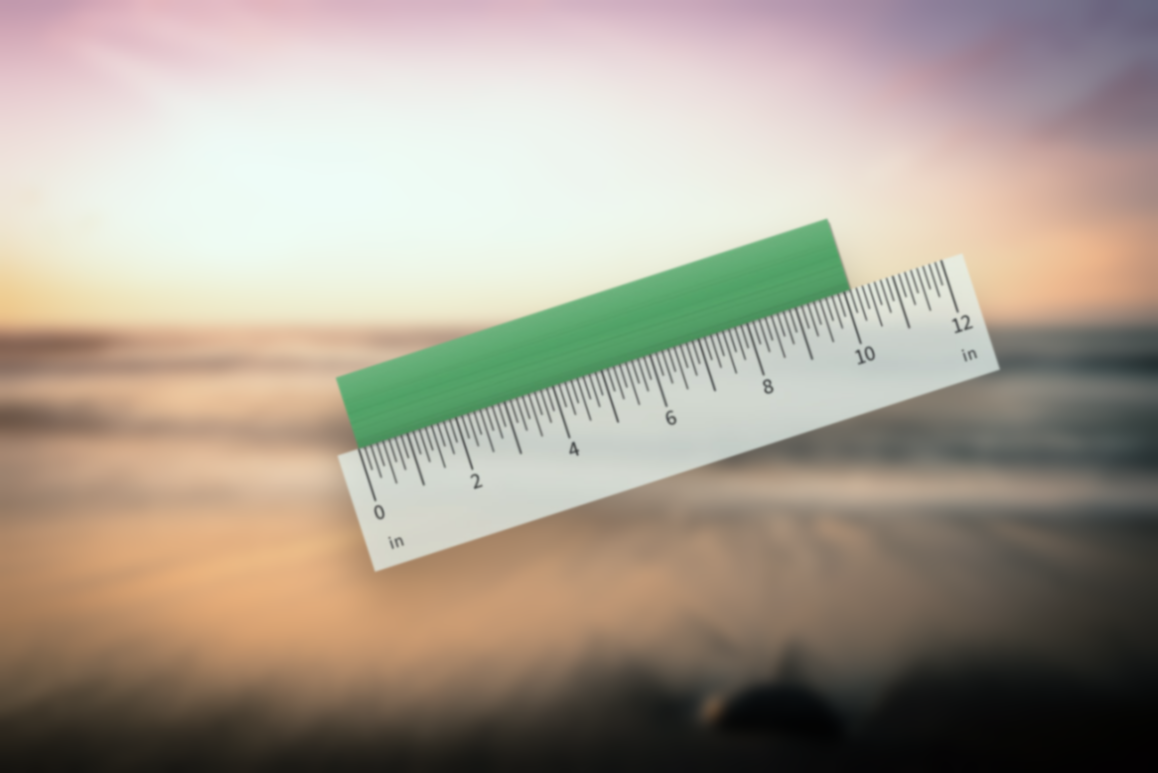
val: 10.125 in
